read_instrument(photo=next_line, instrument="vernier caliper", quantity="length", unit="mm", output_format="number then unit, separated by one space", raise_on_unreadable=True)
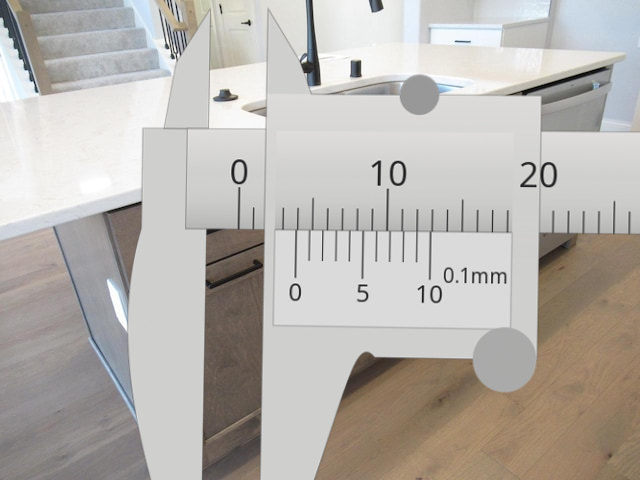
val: 3.9 mm
